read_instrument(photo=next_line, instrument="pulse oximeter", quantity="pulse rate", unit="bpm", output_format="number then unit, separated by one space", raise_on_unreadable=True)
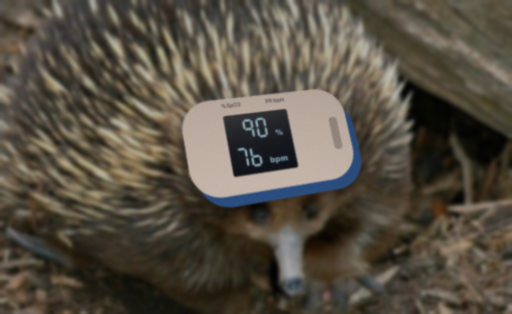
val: 76 bpm
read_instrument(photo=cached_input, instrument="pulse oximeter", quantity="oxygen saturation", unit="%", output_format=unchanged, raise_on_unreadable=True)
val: 90 %
